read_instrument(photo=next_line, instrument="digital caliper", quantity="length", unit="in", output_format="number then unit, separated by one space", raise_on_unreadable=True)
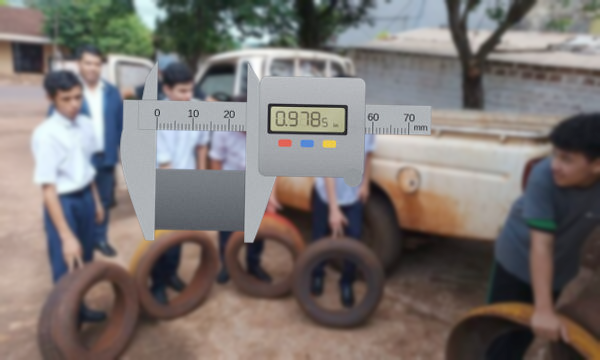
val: 0.9785 in
